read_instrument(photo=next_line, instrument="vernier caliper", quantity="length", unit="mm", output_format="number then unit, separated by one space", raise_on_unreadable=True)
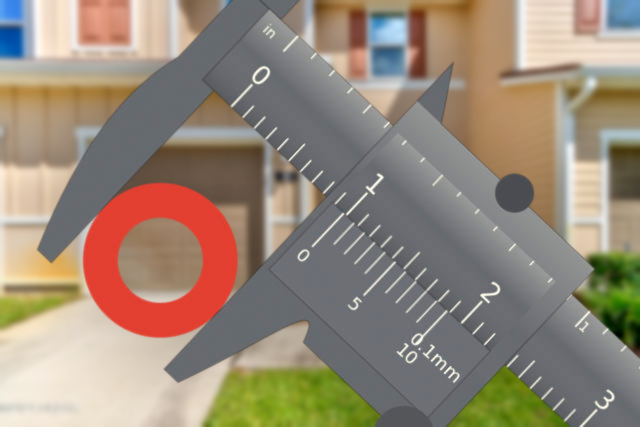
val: 9.8 mm
